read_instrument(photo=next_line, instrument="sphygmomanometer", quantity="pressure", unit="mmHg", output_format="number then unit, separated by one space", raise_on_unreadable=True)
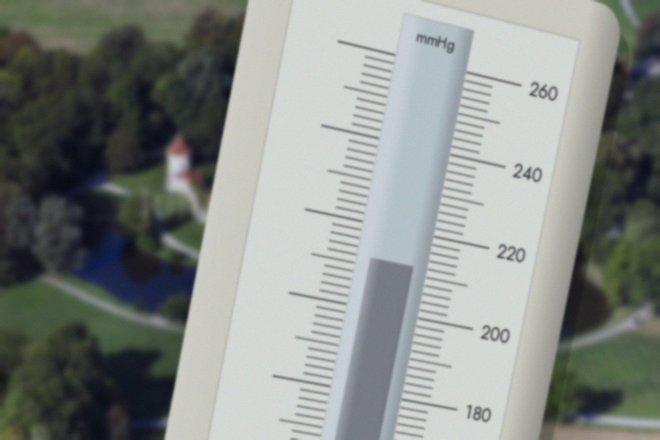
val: 212 mmHg
